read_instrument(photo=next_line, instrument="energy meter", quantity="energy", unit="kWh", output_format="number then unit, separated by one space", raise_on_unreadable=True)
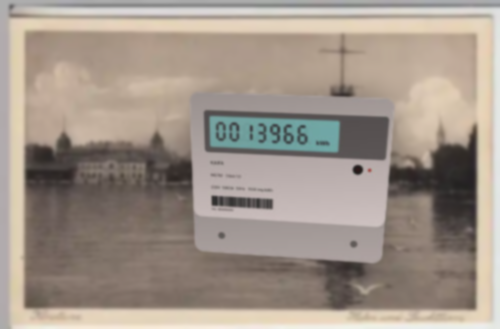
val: 13966 kWh
